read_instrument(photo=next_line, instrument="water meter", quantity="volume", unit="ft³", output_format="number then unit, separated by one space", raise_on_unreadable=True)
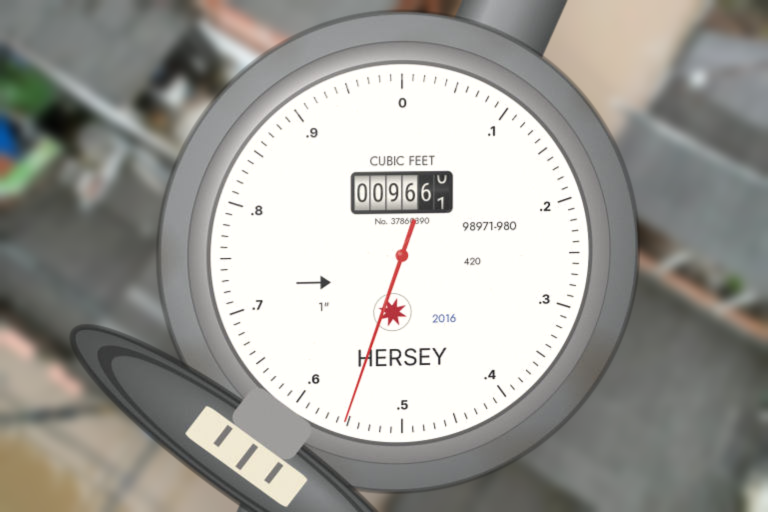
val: 9660.55 ft³
